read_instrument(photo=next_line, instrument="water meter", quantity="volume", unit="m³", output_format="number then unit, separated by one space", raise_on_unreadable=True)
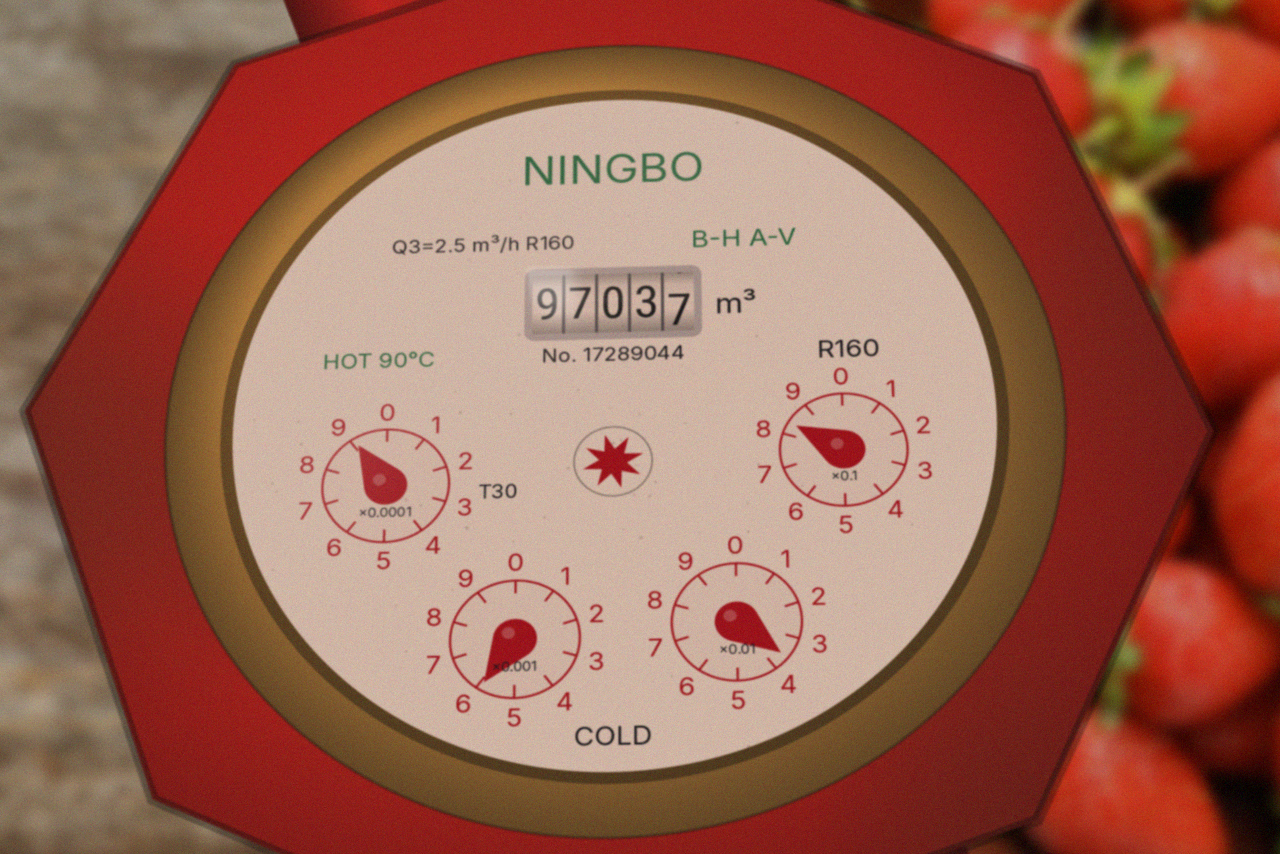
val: 97036.8359 m³
